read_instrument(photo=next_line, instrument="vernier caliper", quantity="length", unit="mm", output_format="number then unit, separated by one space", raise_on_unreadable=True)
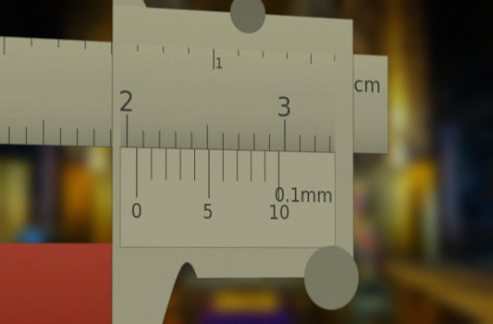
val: 20.6 mm
